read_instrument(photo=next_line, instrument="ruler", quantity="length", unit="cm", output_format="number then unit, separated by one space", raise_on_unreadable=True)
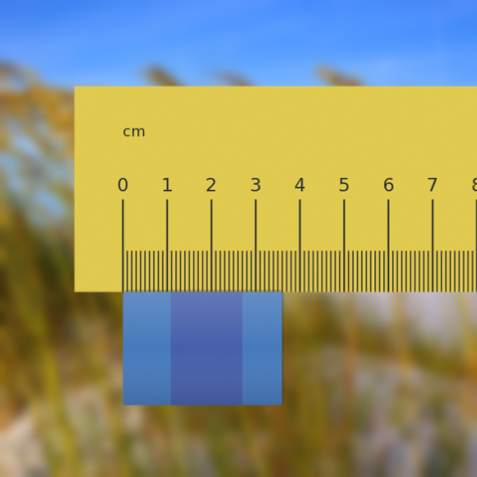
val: 3.6 cm
